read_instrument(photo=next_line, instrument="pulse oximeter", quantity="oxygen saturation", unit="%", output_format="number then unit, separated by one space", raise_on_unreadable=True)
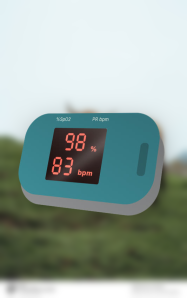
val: 98 %
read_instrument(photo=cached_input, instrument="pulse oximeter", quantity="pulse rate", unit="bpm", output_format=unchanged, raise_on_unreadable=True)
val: 83 bpm
